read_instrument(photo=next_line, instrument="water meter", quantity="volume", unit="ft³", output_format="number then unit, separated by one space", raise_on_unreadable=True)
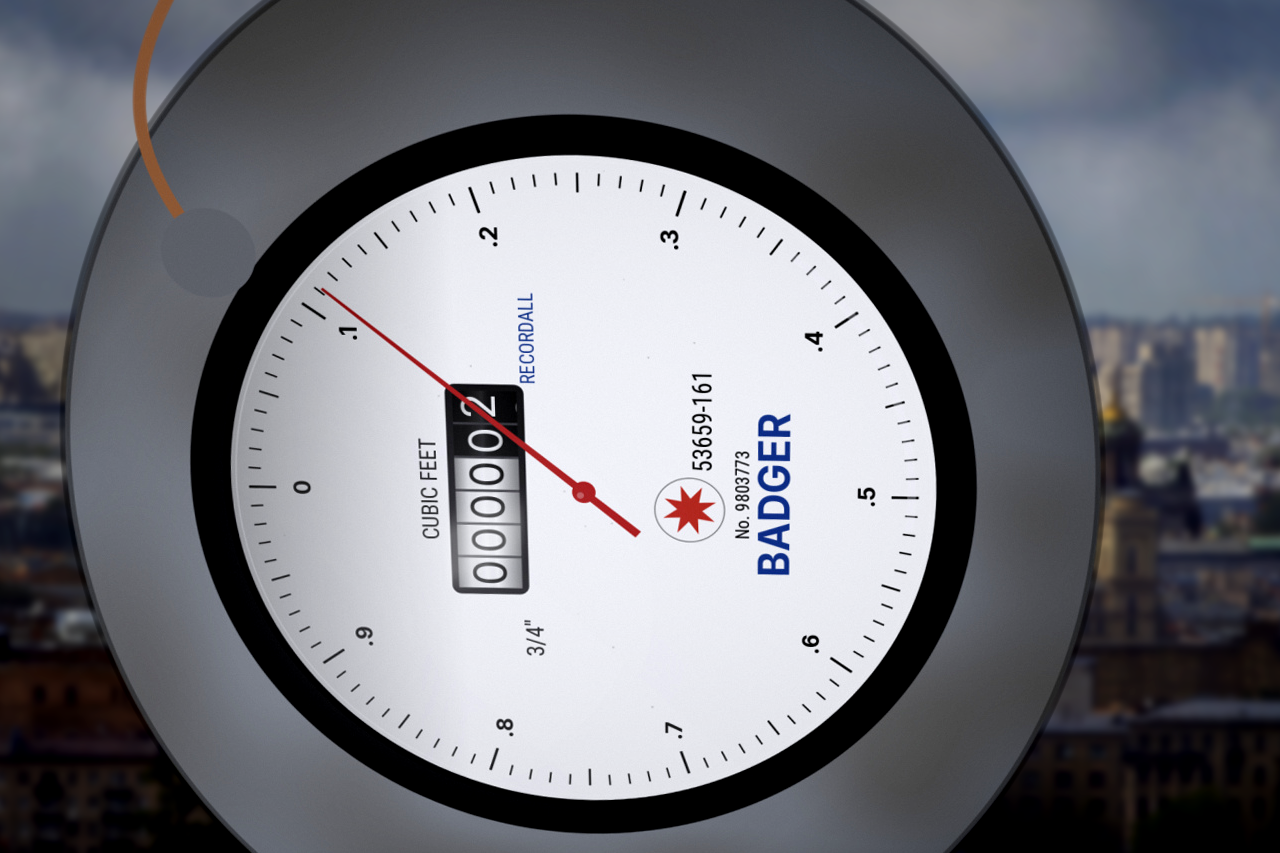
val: 2.11 ft³
